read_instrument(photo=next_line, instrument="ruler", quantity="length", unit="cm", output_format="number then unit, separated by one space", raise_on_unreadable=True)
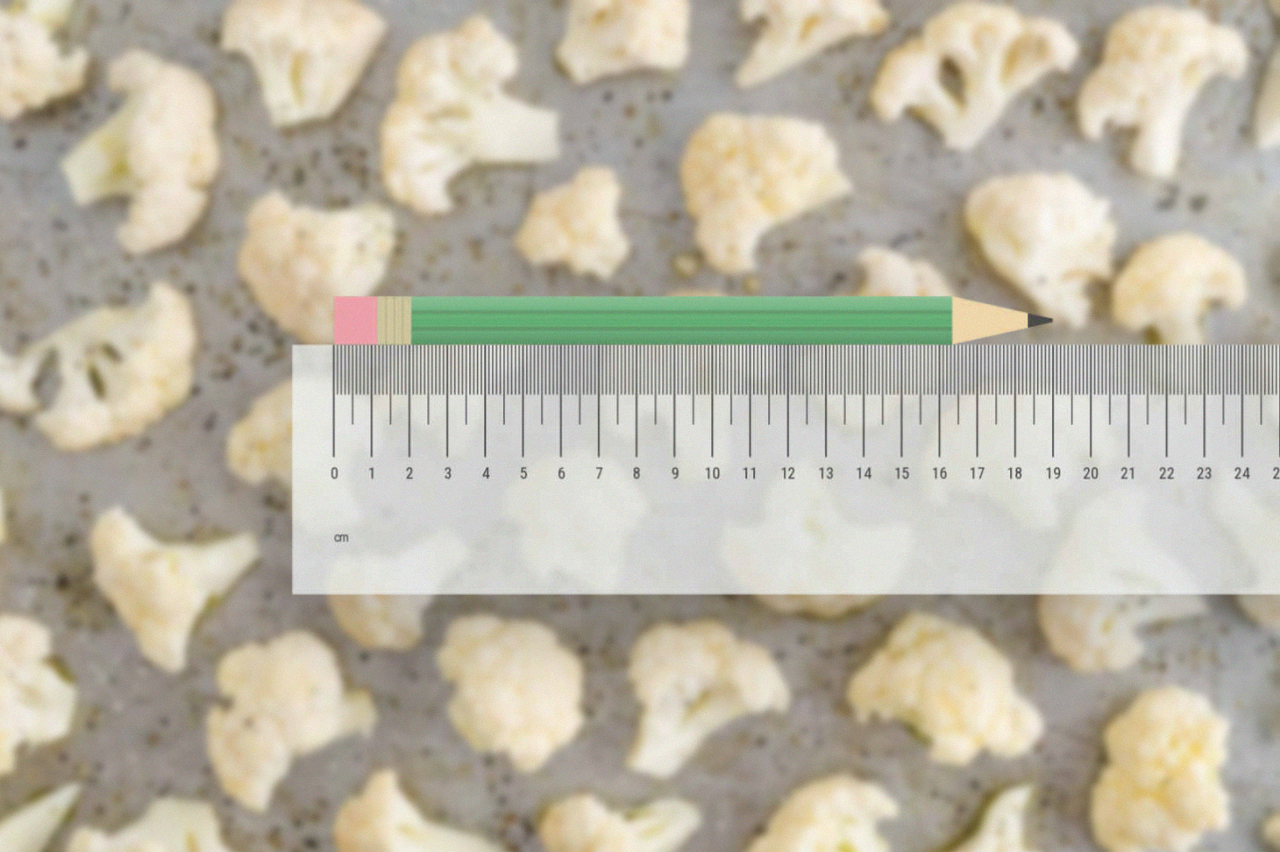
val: 19 cm
